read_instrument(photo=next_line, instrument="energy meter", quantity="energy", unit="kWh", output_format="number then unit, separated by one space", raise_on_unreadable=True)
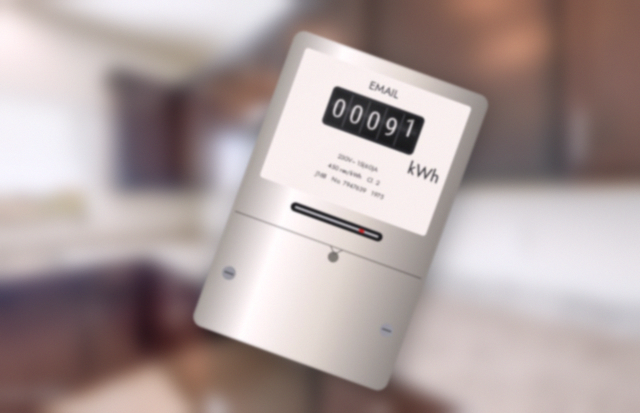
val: 91 kWh
